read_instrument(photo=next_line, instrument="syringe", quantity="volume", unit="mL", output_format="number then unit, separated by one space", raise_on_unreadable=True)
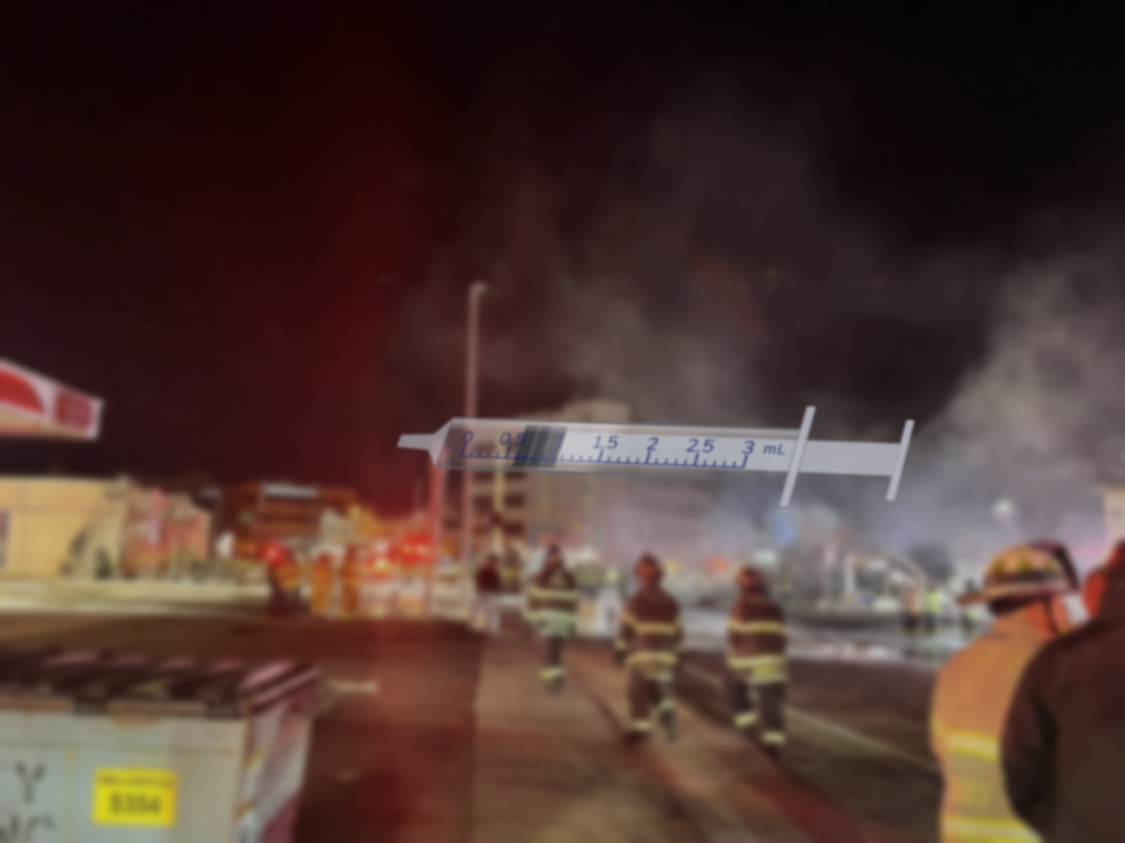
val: 0.6 mL
